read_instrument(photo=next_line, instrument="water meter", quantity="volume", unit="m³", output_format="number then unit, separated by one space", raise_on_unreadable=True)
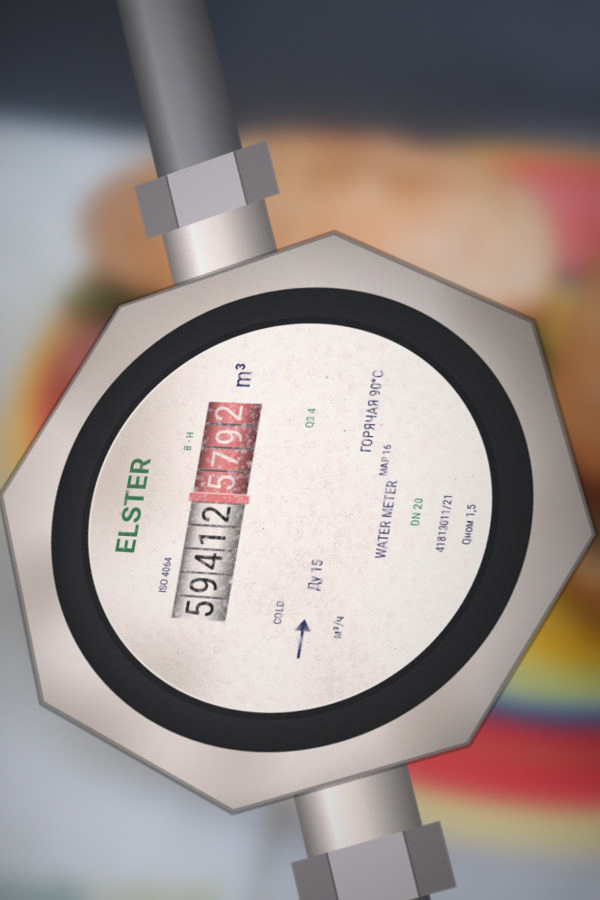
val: 59412.5792 m³
